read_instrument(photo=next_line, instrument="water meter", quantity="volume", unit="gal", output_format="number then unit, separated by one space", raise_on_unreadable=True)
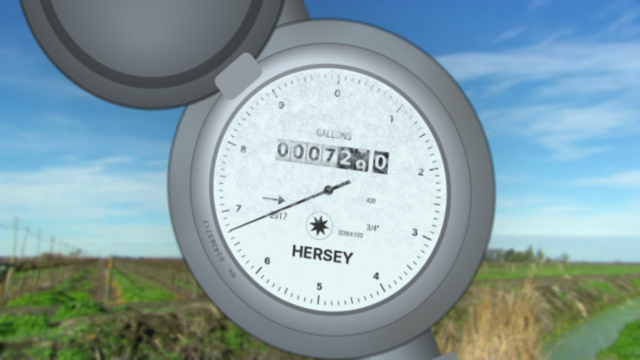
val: 7286.7 gal
